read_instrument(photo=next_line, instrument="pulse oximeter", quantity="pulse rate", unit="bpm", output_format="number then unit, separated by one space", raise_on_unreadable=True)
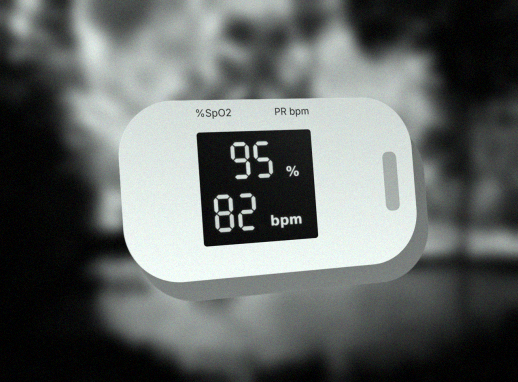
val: 82 bpm
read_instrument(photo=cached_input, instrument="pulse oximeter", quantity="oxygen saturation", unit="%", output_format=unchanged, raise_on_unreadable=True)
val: 95 %
